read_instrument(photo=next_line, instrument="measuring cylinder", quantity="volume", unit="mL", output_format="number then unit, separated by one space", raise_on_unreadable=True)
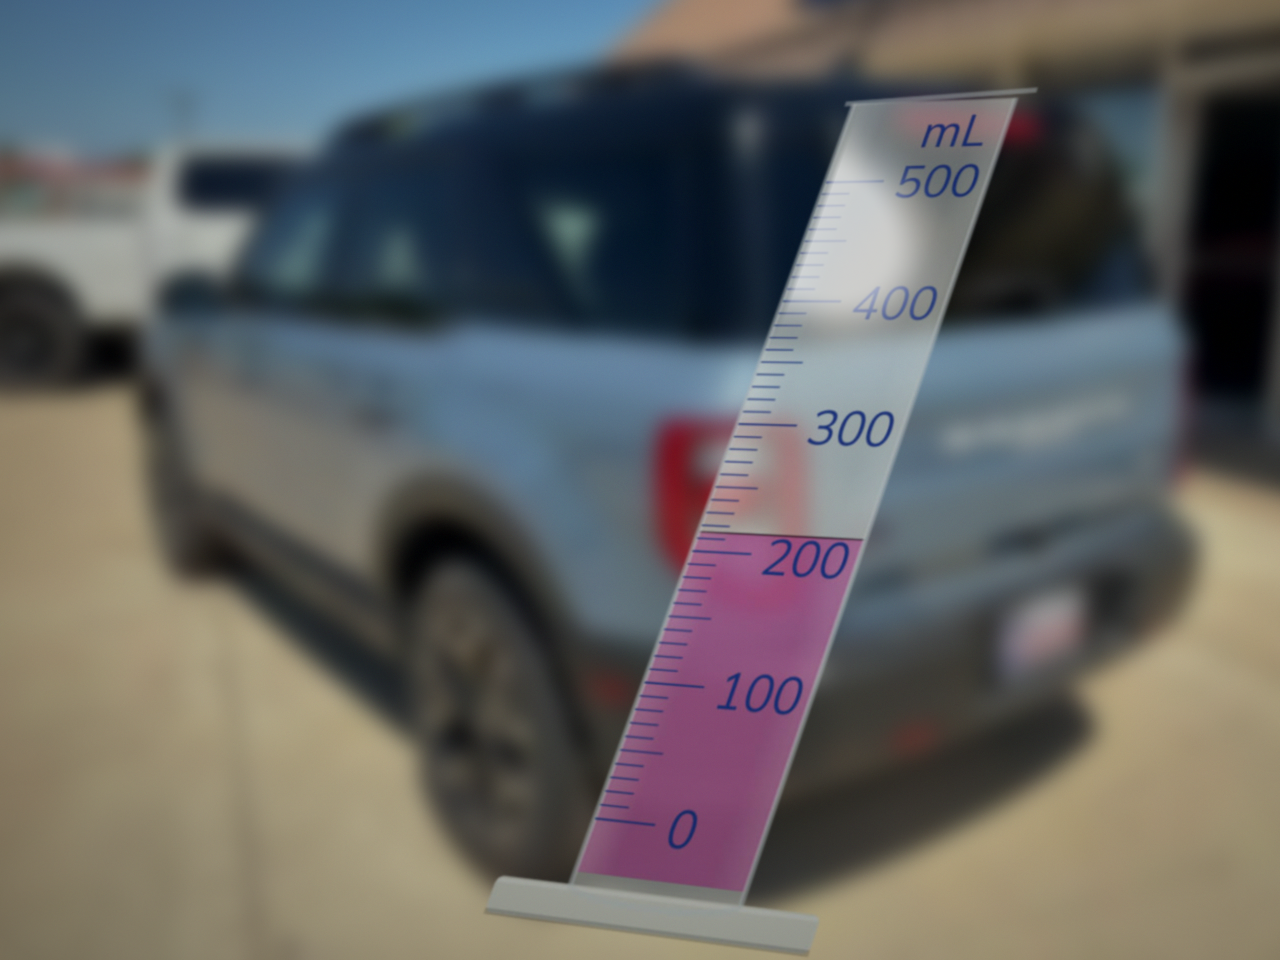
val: 215 mL
